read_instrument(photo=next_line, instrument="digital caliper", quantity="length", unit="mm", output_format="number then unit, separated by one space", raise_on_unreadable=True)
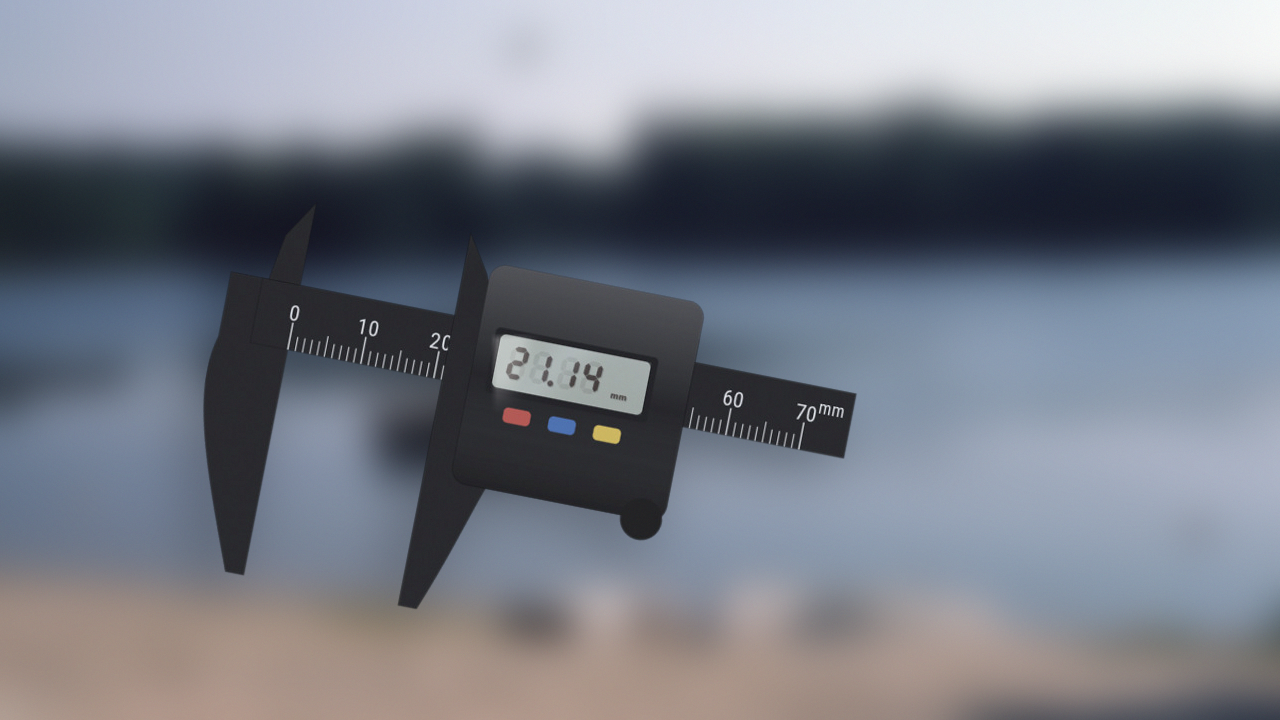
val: 21.14 mm
